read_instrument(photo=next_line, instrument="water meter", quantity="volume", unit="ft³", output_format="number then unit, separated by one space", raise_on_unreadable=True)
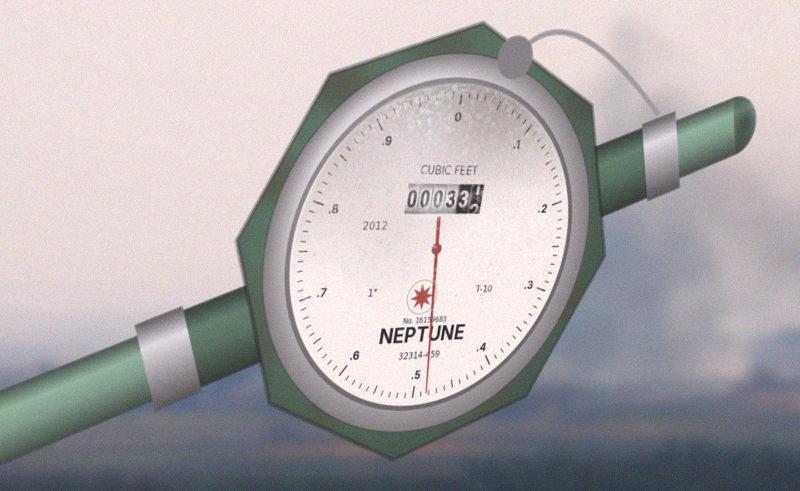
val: 331.48 ft³
